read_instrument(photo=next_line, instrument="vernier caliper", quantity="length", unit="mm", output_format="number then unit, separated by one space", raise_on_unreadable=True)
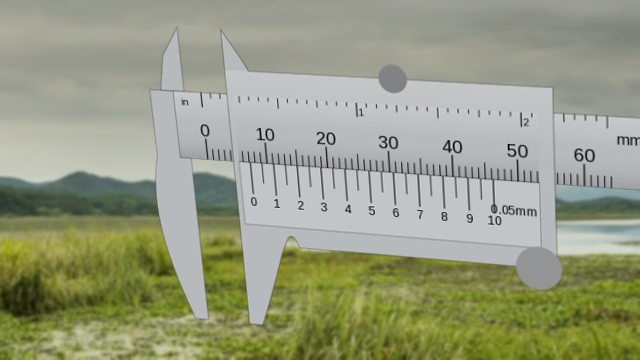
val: 7.2 mm
